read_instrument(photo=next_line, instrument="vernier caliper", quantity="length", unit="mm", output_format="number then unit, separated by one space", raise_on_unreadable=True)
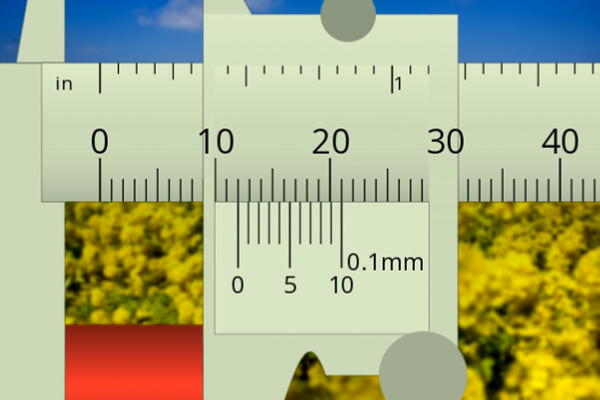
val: 12.0 mm
